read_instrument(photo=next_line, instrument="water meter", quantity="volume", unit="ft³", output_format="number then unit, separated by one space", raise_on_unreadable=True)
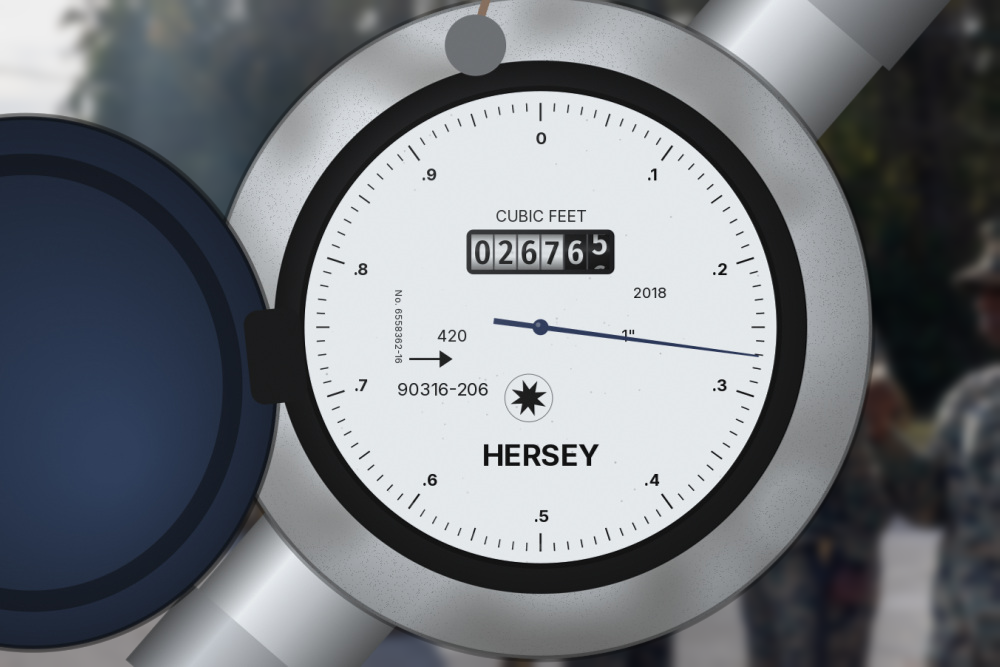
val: 26765.27 ft³
